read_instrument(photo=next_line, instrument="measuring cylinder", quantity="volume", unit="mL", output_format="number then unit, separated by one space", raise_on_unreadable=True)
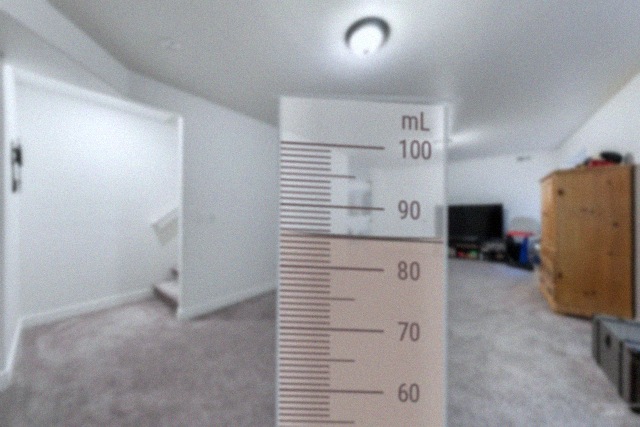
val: 85 mL
